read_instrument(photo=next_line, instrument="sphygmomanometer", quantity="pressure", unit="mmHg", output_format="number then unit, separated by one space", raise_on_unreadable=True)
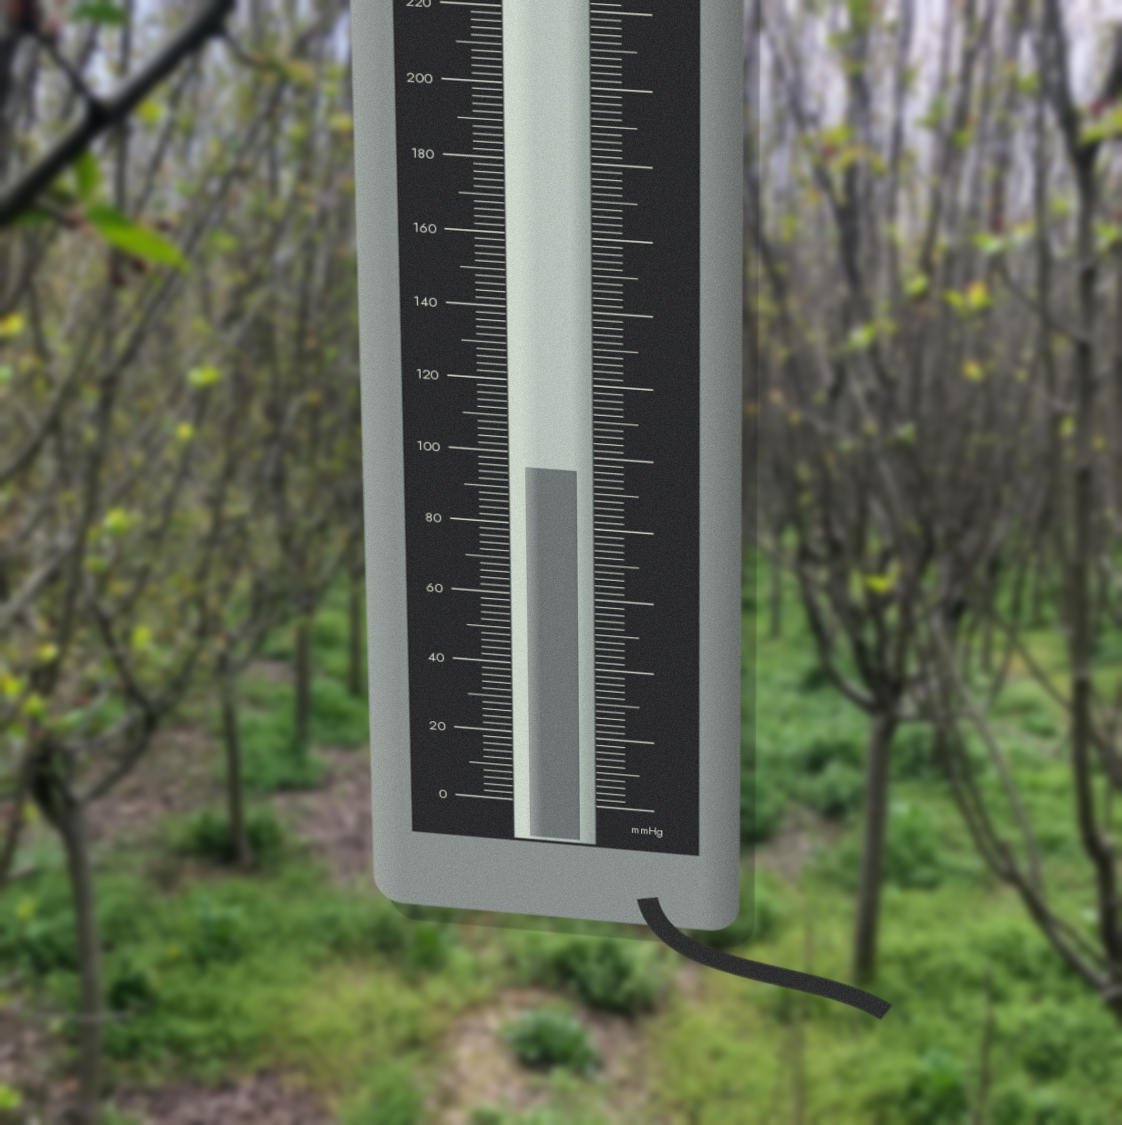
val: 96 mmHg
